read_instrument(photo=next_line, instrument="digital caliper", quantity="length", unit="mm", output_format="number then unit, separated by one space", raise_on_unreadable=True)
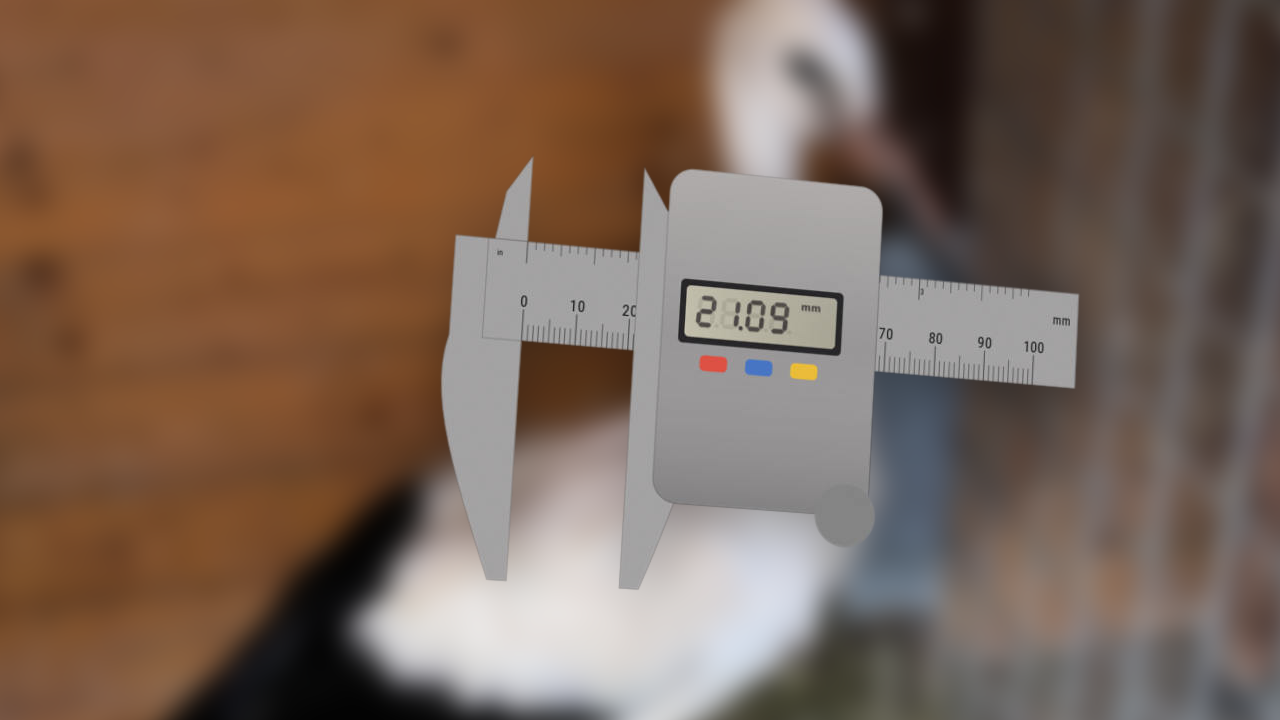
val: 21.09 mm
